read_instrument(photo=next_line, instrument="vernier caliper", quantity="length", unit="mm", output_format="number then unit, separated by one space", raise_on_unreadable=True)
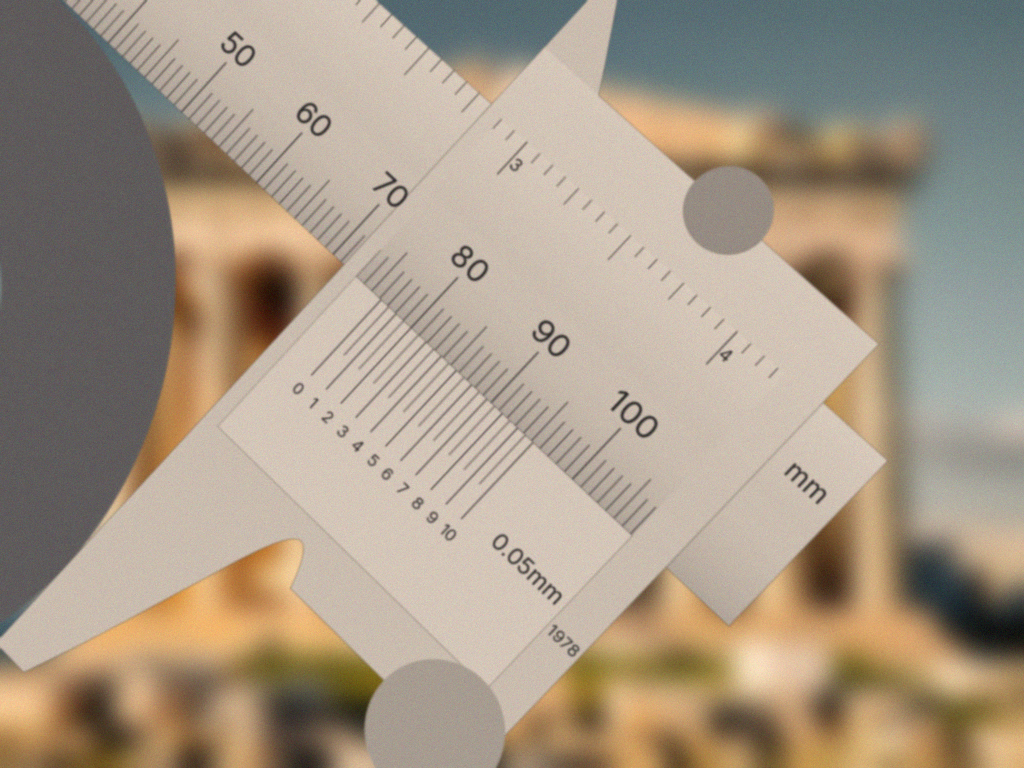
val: 76.2 mm
